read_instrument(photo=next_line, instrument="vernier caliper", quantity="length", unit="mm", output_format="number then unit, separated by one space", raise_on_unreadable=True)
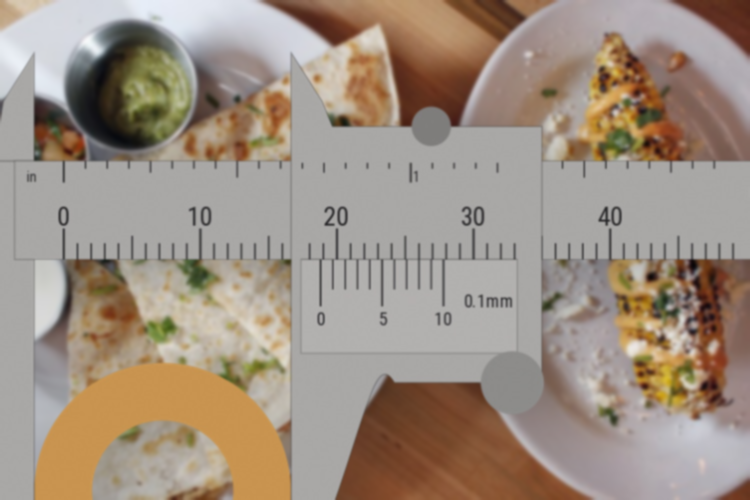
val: 18.8 mm
